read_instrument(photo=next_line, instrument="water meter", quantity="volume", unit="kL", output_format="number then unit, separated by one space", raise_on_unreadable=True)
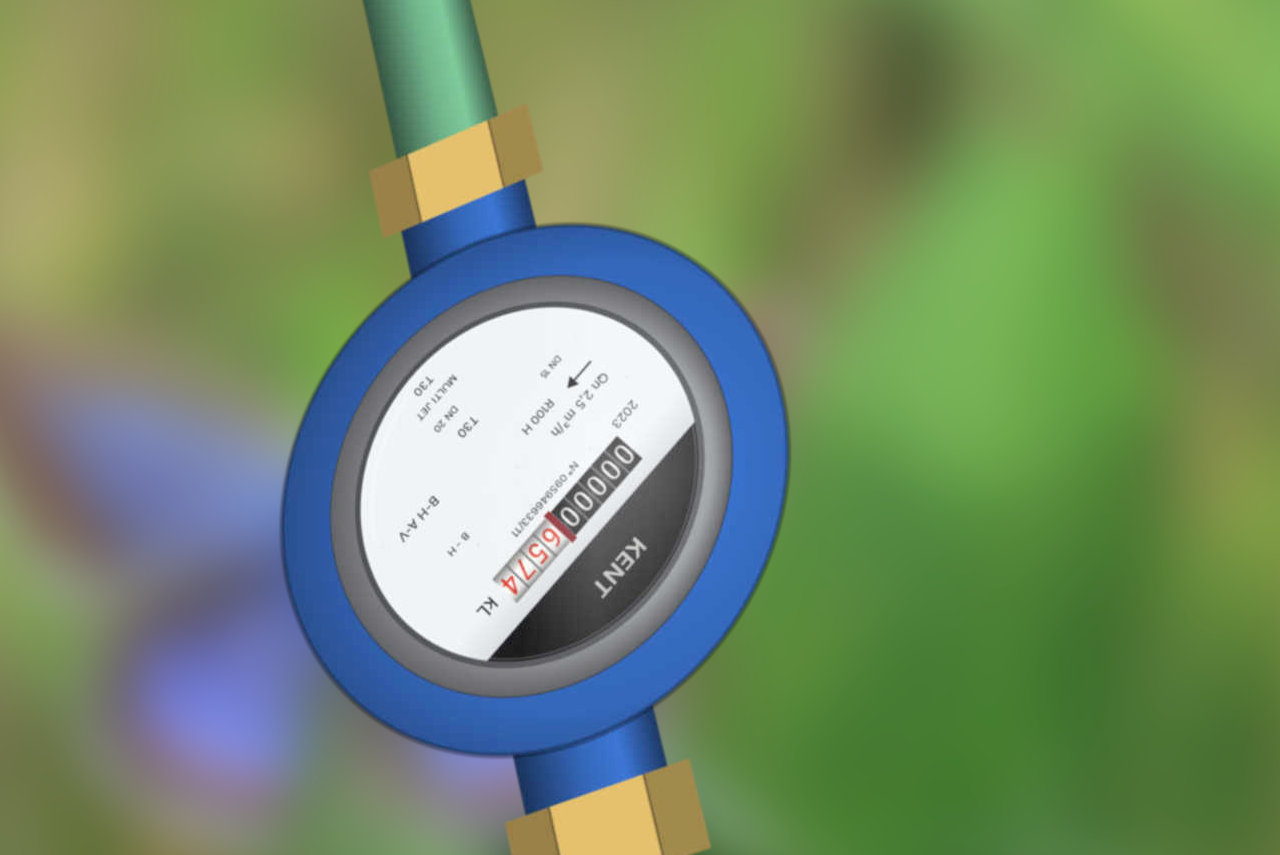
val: 0.6574 kL
